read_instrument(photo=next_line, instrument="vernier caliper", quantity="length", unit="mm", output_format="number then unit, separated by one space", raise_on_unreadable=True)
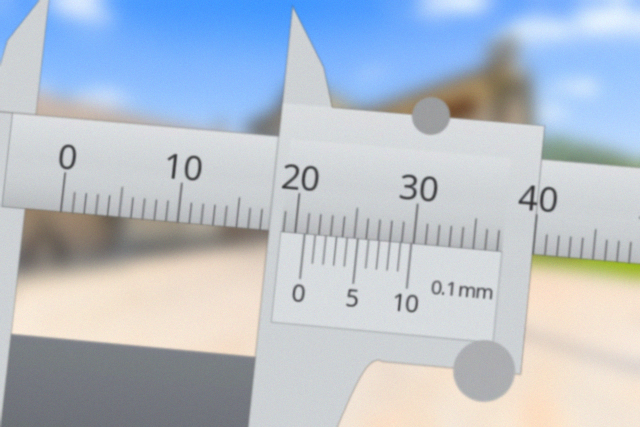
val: 20.8 mm
